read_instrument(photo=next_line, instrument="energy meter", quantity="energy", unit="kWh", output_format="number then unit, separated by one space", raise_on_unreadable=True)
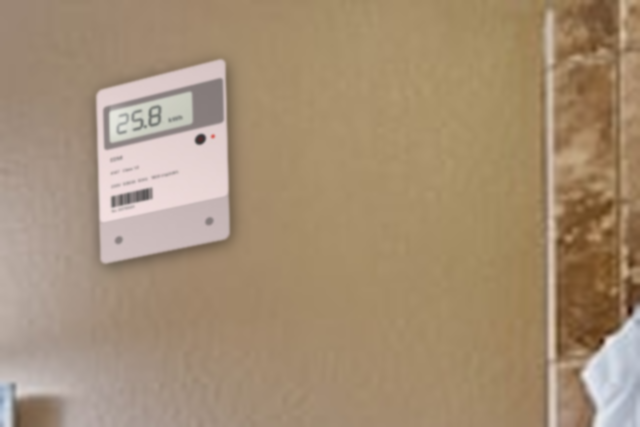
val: 25.8 kWh
